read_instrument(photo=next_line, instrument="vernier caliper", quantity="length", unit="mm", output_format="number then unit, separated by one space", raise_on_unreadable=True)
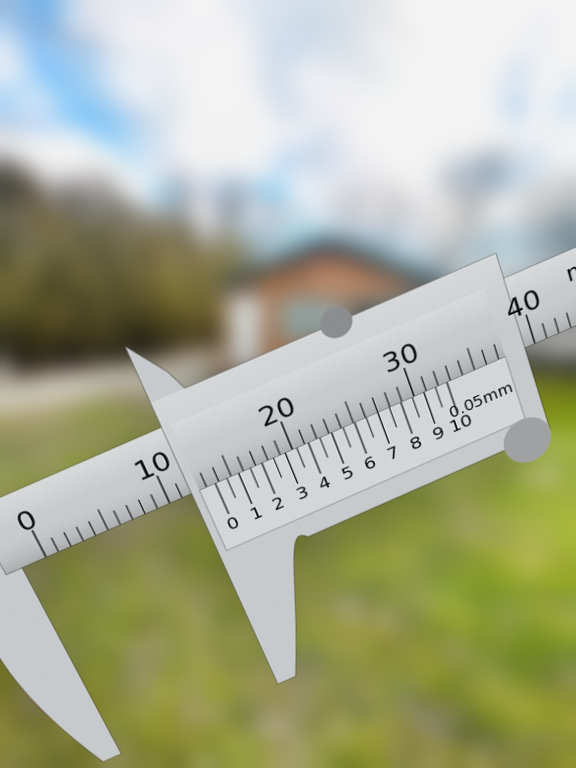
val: 13.7 mm
